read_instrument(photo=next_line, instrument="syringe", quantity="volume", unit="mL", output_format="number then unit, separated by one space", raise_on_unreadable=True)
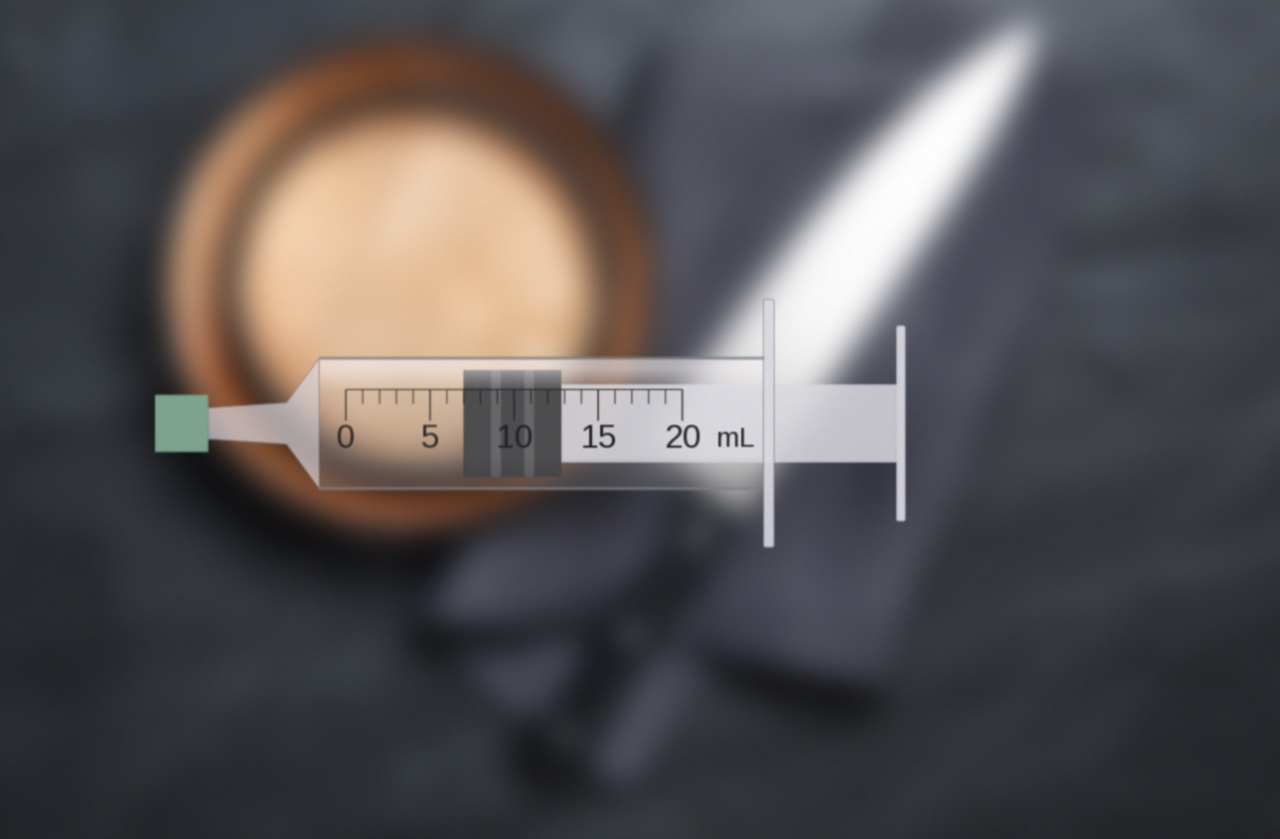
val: 7 mL
